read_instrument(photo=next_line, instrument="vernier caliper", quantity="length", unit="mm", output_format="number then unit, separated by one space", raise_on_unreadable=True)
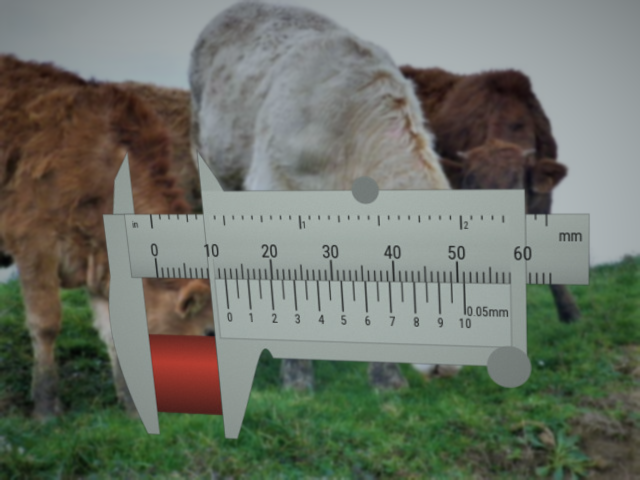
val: 12.0 mm
